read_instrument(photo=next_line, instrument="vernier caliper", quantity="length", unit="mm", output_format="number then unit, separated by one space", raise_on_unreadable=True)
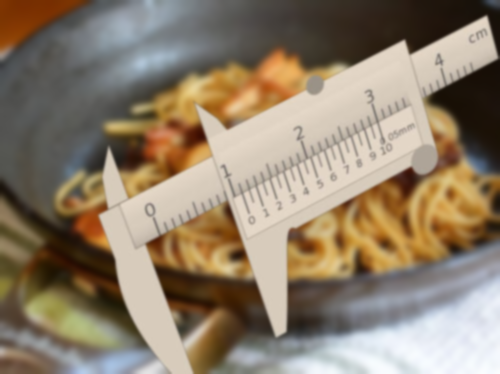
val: 11.0 mm
